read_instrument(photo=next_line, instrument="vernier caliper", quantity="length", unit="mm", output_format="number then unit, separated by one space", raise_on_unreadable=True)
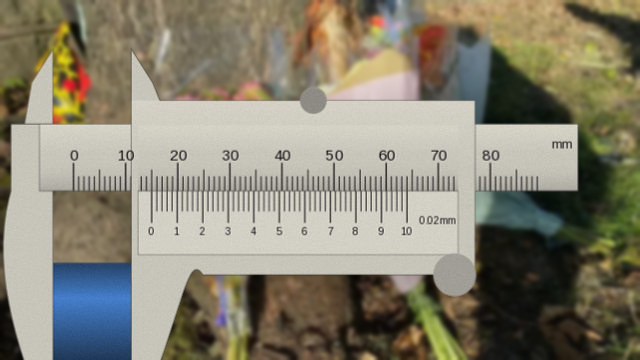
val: 15.0 mm
